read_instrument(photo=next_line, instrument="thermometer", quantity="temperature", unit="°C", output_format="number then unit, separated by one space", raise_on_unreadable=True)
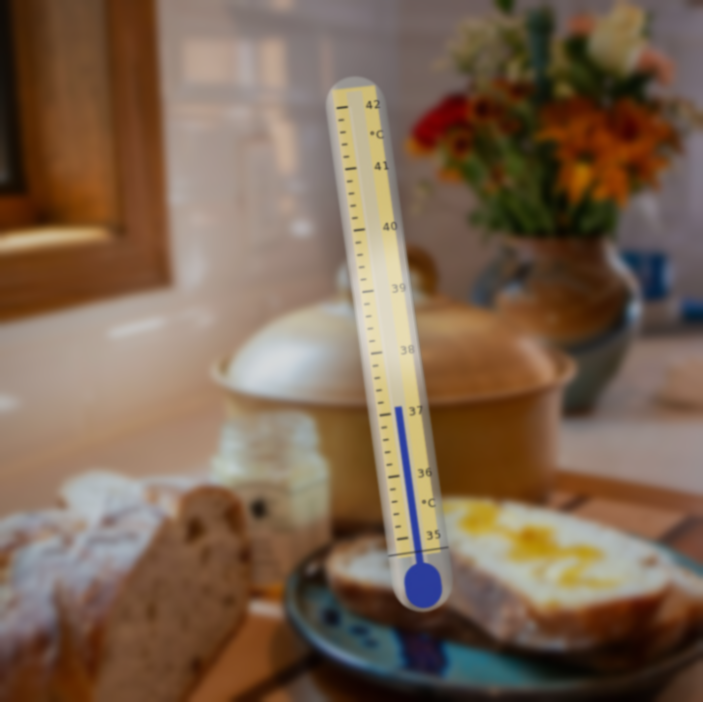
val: 37.1 °C
